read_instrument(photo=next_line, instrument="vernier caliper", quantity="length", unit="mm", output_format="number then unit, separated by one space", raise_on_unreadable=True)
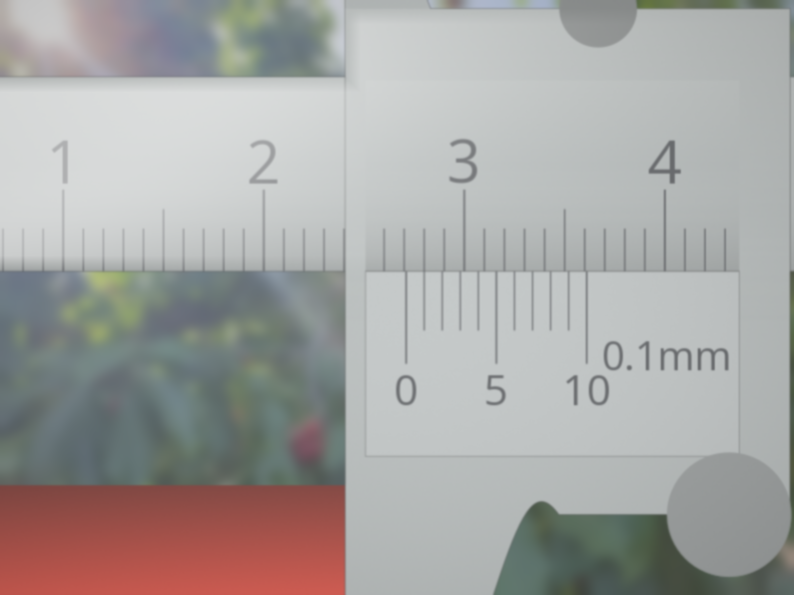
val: 27.1 mm
